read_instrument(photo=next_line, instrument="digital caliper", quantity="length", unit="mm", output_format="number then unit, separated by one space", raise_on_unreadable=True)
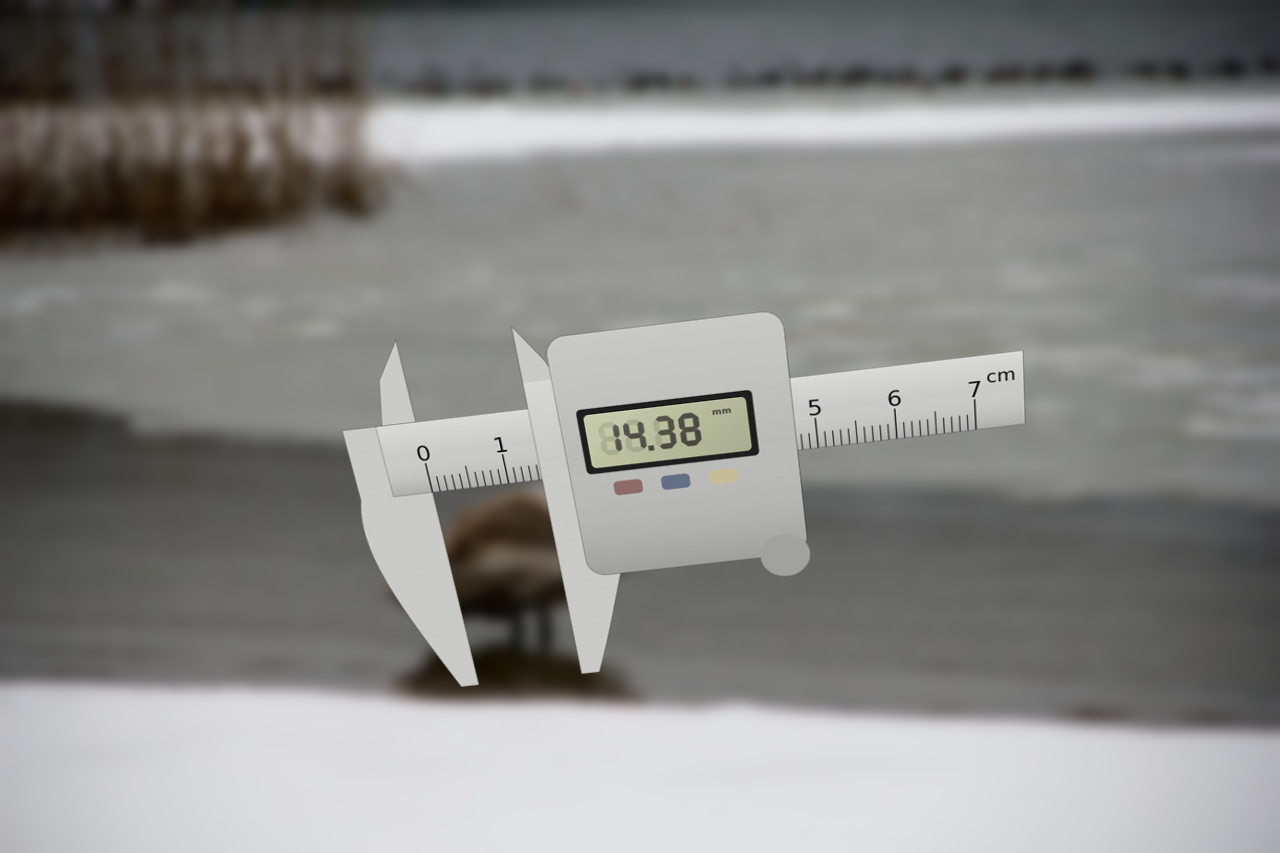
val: 14.38 mm
